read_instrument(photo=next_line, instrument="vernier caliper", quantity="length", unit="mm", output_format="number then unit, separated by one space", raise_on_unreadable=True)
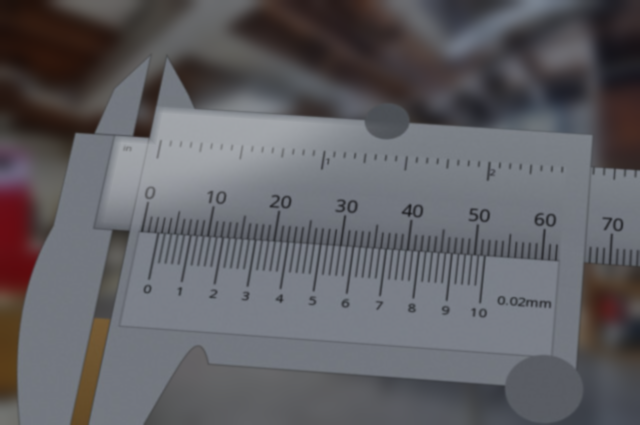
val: 2.5 mm
